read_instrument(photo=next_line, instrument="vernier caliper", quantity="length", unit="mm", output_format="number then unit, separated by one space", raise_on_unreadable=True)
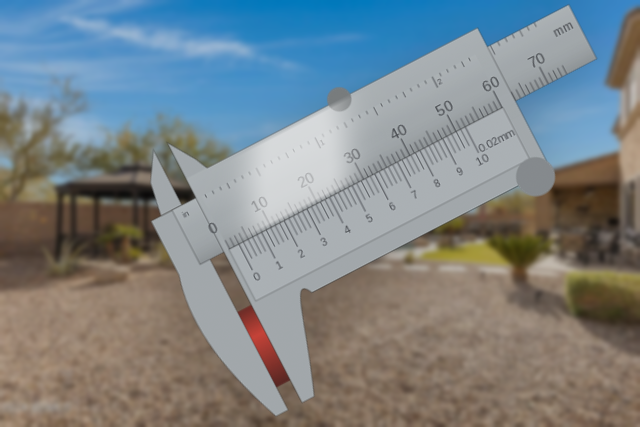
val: 3.0 mm
